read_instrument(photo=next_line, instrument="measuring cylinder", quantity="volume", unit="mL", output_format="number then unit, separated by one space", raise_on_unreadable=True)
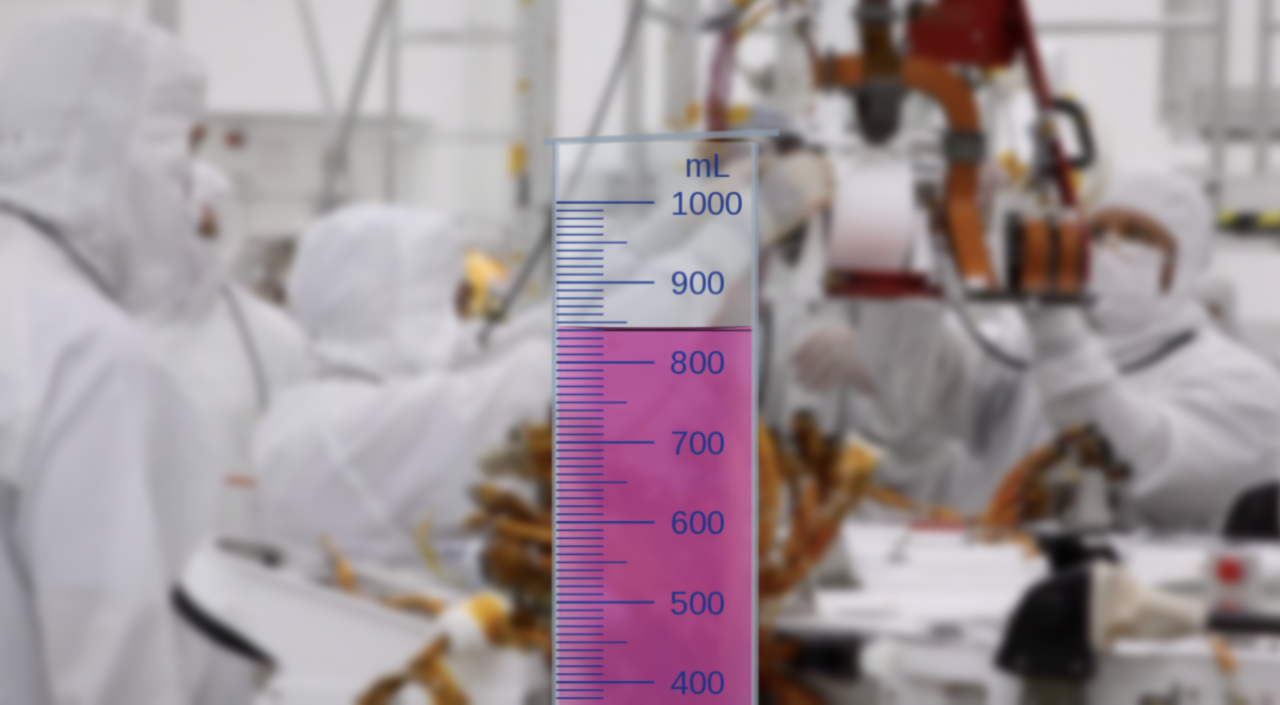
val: 840 mL
